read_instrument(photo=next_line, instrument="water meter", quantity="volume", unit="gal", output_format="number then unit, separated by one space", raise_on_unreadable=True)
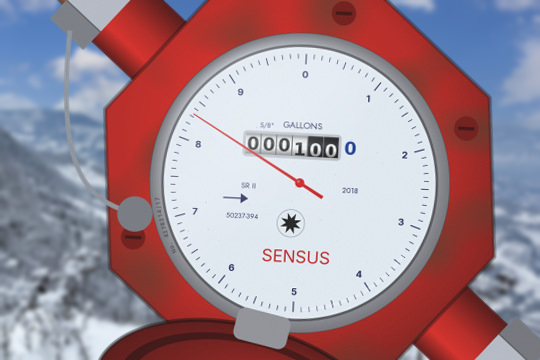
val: 998.3 gal
